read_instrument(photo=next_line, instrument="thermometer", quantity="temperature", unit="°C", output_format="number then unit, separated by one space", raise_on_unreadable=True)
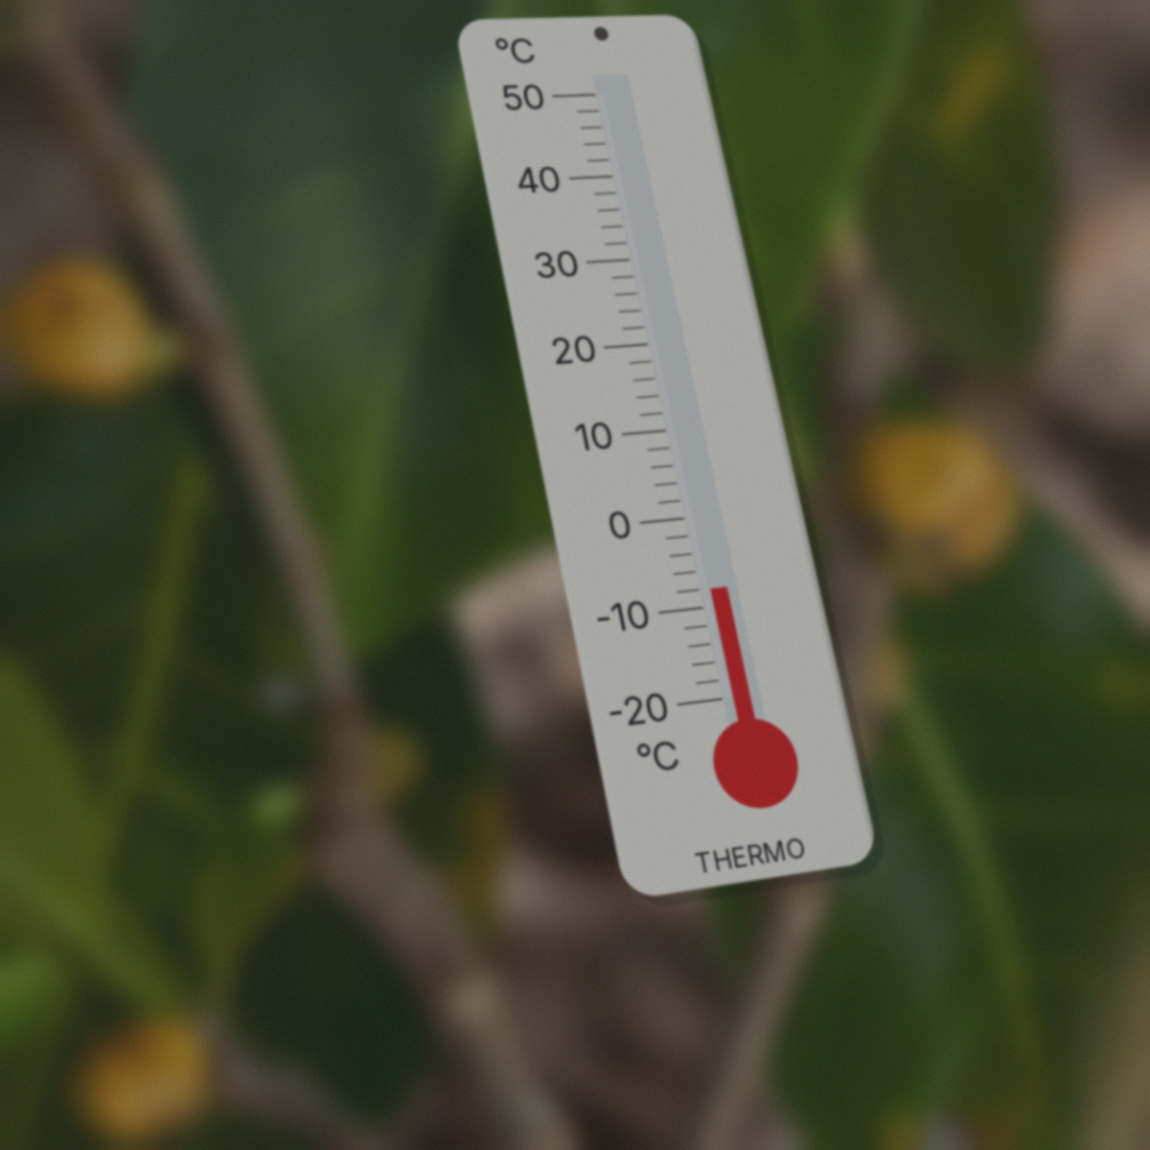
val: -8 °C
